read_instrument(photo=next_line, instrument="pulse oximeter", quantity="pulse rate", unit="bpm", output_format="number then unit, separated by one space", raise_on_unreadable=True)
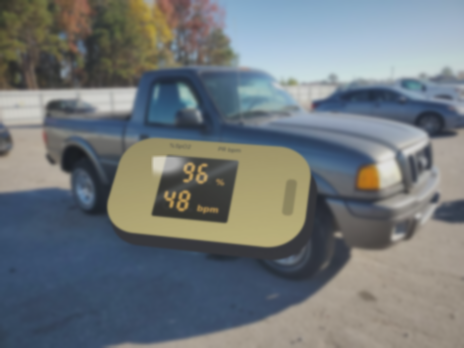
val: 48 bpm
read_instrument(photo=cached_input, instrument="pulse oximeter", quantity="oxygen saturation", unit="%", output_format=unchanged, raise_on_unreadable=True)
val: 96 %
